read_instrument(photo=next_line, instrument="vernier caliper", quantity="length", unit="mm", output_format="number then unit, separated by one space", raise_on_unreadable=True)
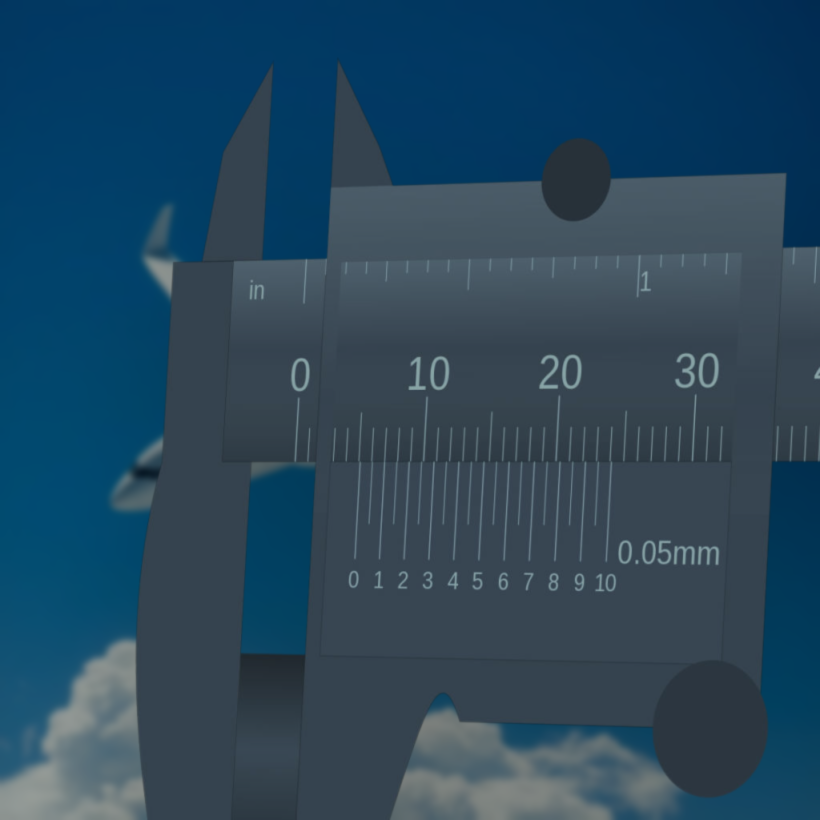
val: 5.1 mm
